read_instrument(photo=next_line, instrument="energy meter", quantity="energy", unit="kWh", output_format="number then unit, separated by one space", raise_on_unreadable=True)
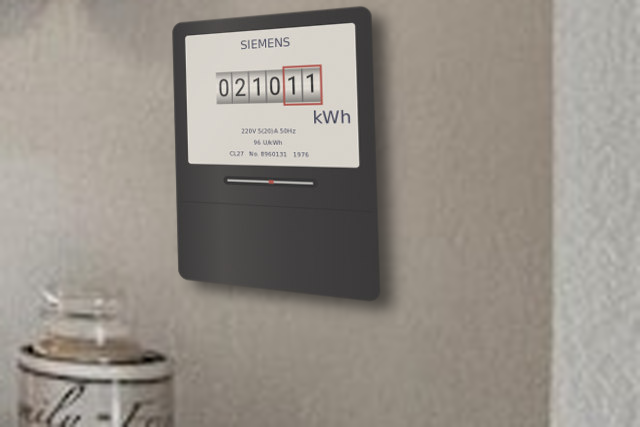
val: 210.11 kWh
